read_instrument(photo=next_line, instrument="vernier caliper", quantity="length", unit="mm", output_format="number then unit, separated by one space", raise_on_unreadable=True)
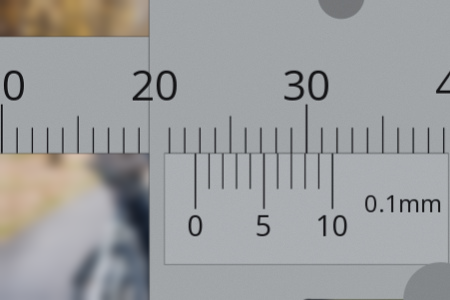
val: 22.7 mm
